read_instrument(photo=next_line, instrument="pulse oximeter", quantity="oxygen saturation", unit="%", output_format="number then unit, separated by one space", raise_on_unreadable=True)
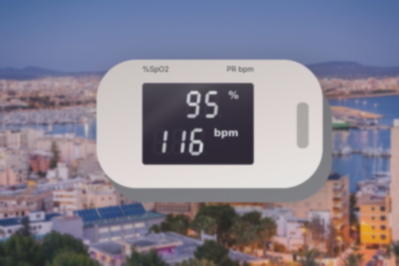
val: 95 %
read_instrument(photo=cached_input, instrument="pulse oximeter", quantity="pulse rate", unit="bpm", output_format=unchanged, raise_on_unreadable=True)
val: 116 bpm
